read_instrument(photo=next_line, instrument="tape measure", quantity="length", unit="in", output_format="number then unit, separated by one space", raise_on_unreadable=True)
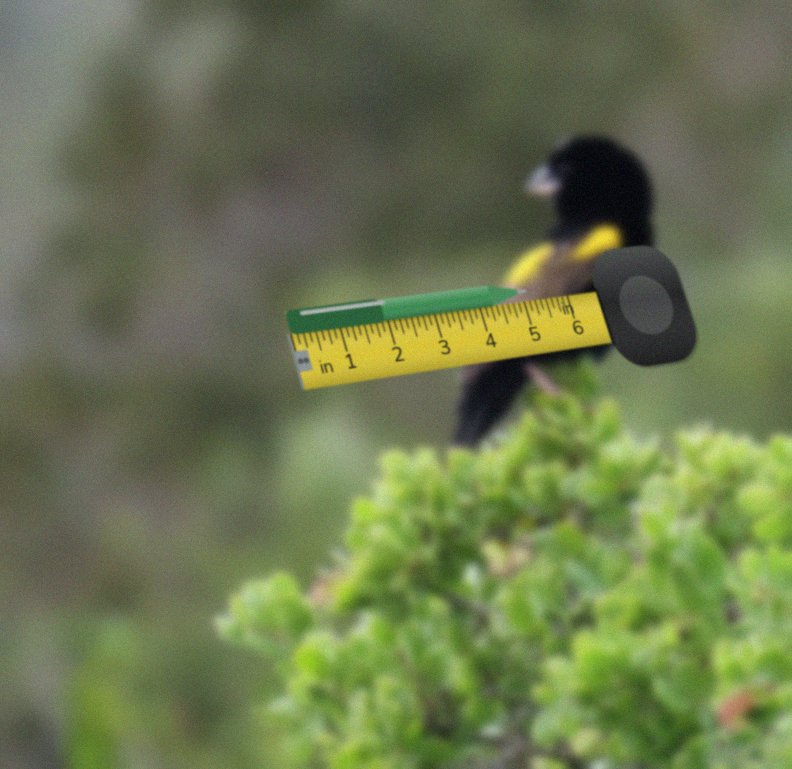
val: 5.125 in
